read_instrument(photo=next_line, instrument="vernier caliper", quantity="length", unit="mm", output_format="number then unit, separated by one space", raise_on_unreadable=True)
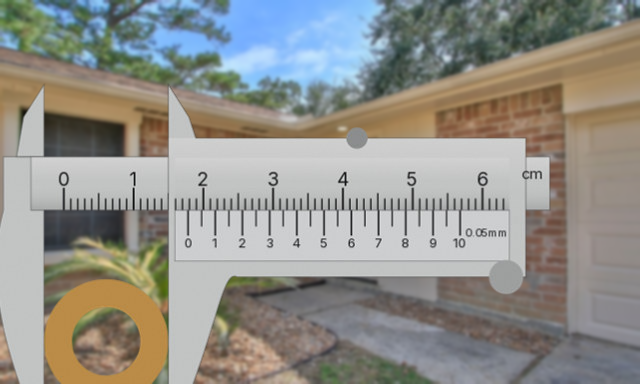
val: 17.8 mm
